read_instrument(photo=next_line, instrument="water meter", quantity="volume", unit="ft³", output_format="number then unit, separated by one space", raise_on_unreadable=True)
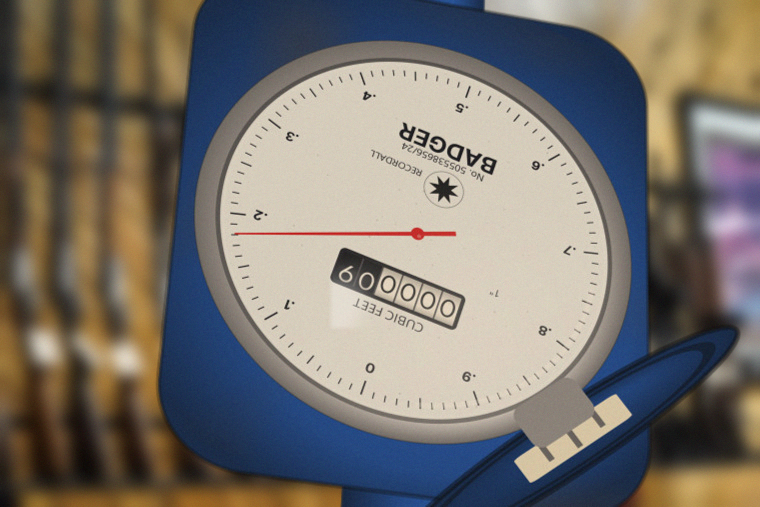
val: 9.18 ft³
